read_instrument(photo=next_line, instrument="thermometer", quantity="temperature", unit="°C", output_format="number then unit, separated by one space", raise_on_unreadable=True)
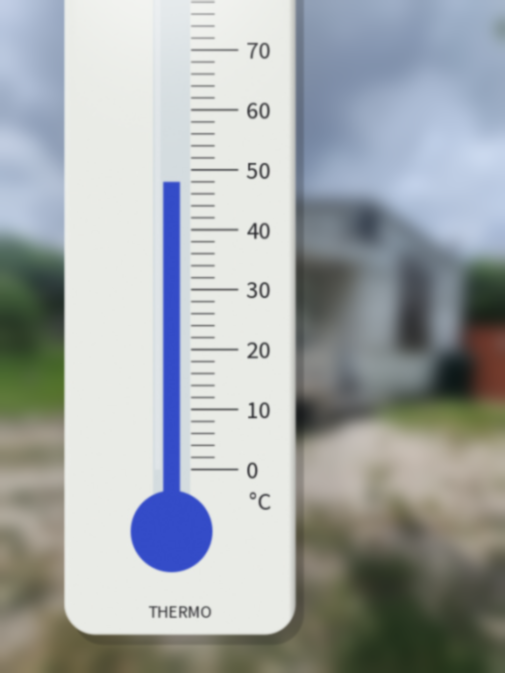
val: 48 °C
